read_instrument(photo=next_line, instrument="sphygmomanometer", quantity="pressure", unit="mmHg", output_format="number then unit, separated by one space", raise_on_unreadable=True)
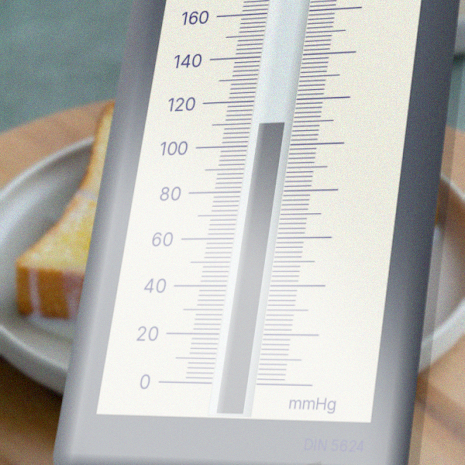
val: 110 mmHg
